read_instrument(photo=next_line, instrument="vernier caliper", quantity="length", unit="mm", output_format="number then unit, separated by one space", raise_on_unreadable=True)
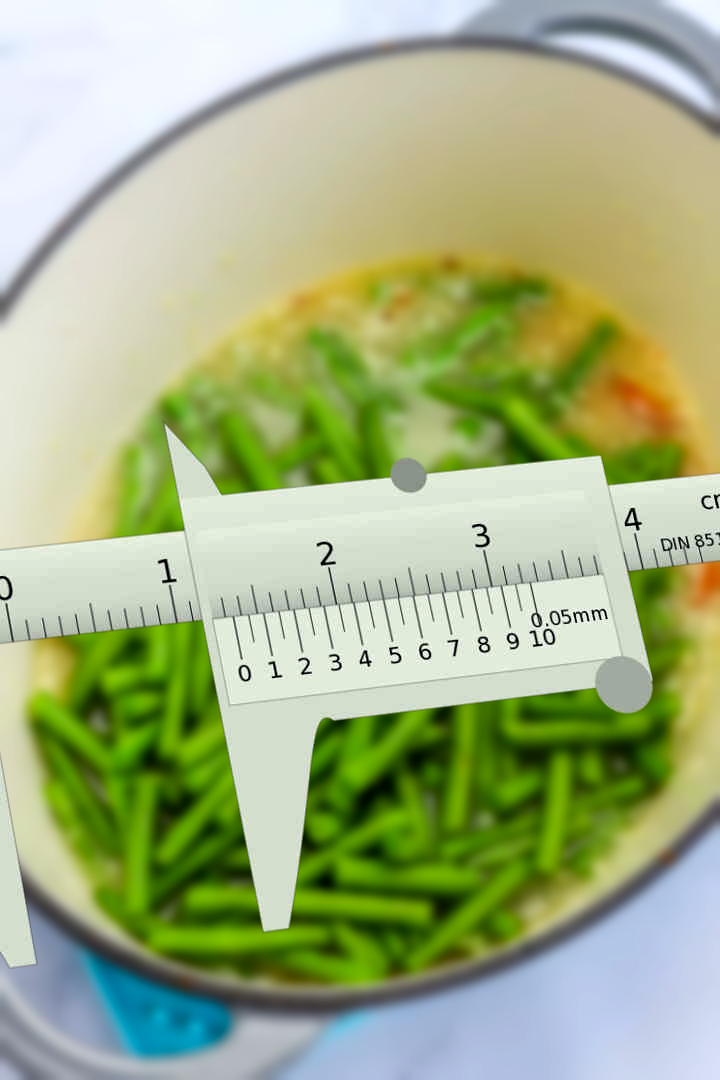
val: 13.5 mm
